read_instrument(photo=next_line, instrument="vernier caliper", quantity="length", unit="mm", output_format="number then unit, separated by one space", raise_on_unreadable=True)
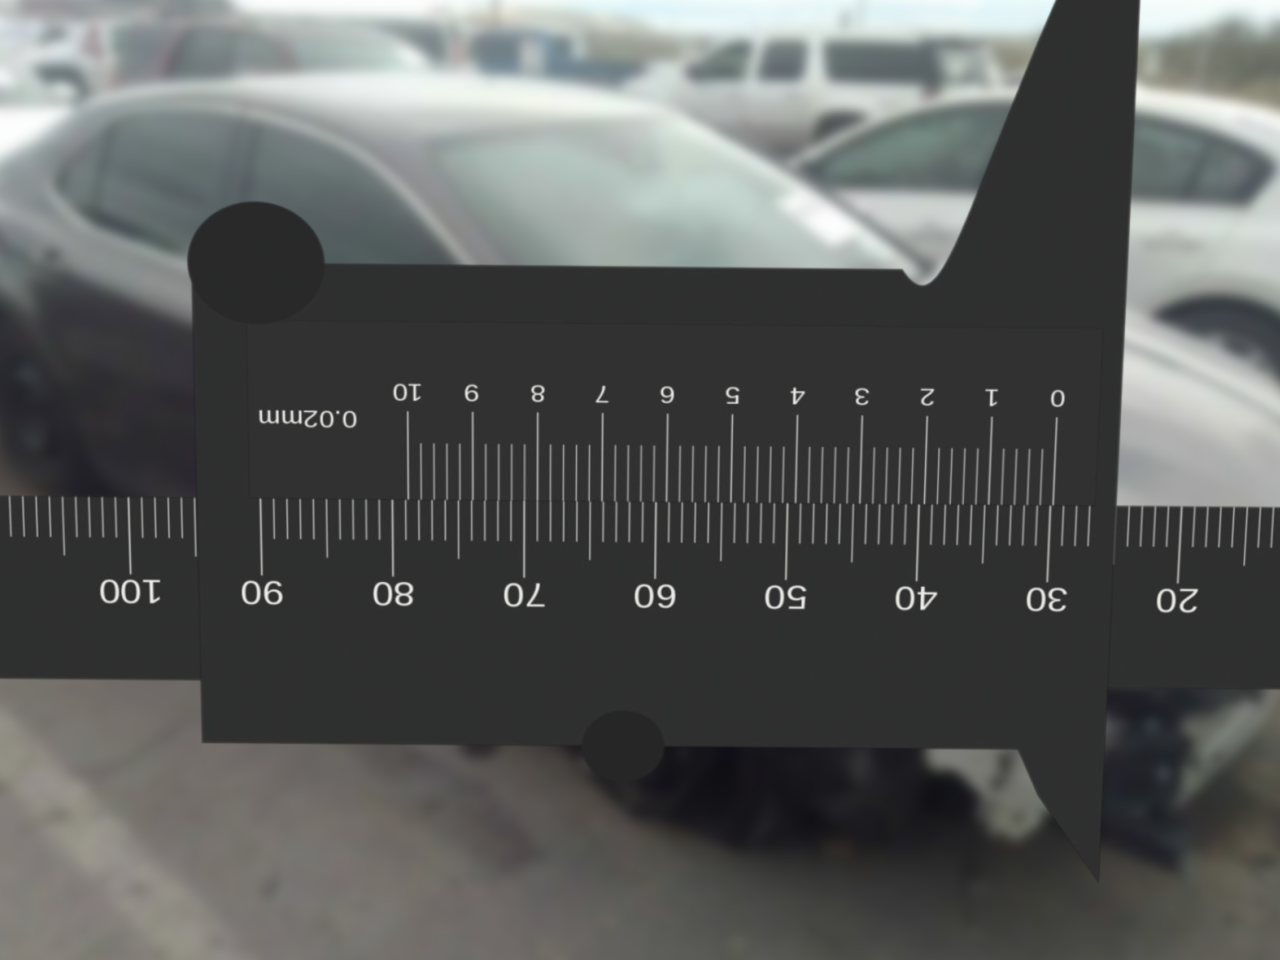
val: 29.8 mm
